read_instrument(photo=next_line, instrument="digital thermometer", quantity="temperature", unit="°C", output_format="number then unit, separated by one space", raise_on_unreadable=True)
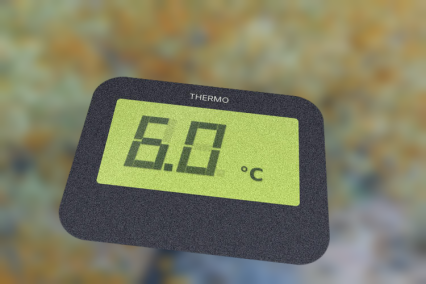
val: 6.0 °C
